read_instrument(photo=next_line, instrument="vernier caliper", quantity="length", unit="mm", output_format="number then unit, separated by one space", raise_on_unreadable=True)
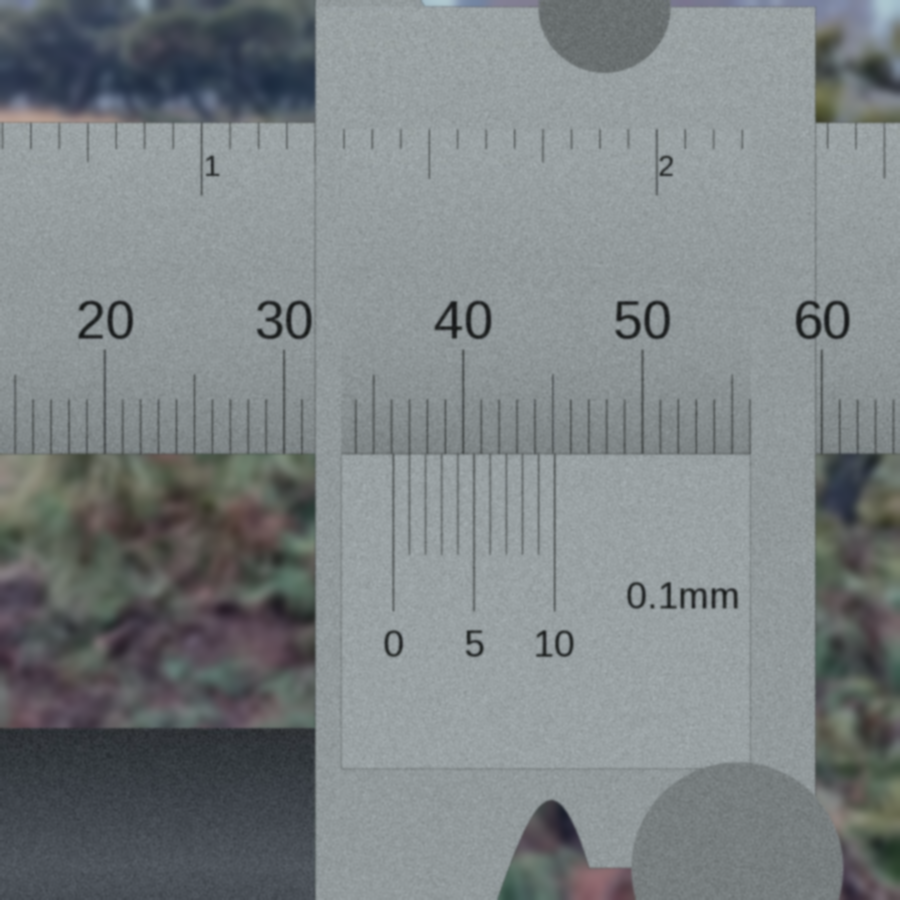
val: 36.1 mm
